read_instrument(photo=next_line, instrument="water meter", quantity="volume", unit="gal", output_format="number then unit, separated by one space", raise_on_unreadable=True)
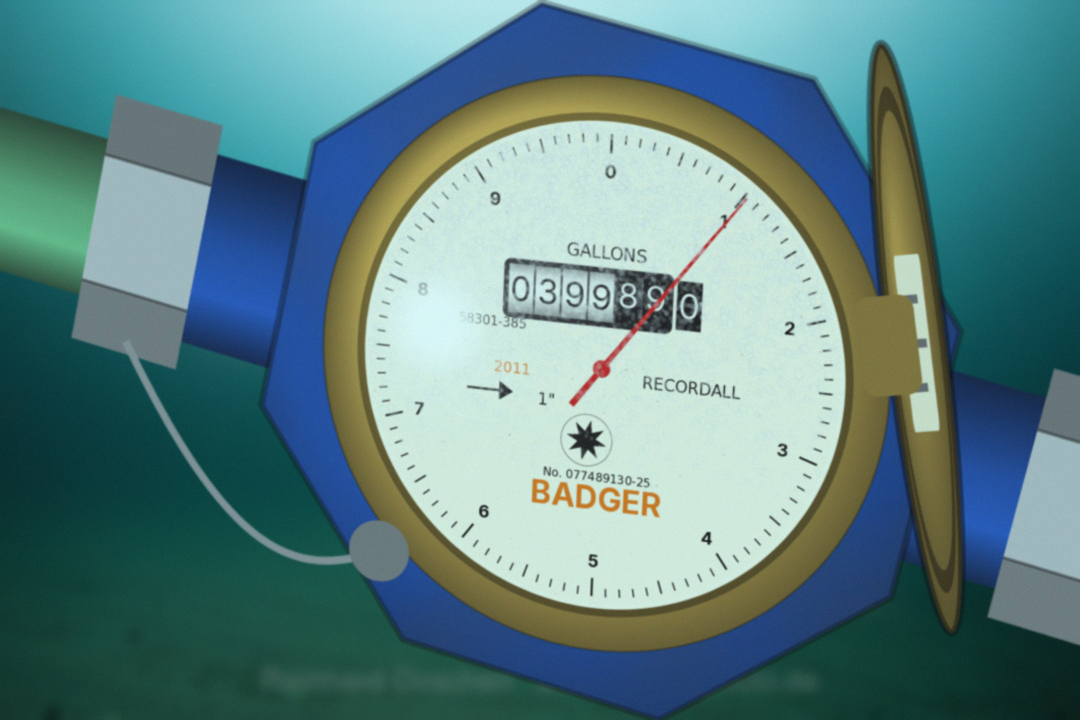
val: 399891.0 gal
